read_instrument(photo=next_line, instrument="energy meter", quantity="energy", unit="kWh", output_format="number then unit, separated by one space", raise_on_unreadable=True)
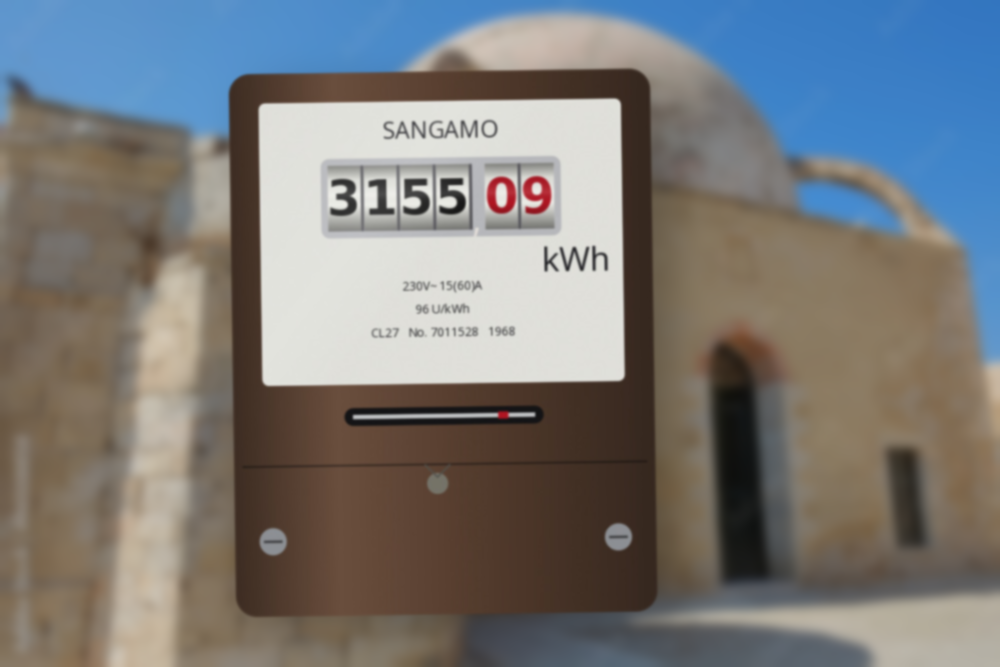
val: 3155.09 kWh
